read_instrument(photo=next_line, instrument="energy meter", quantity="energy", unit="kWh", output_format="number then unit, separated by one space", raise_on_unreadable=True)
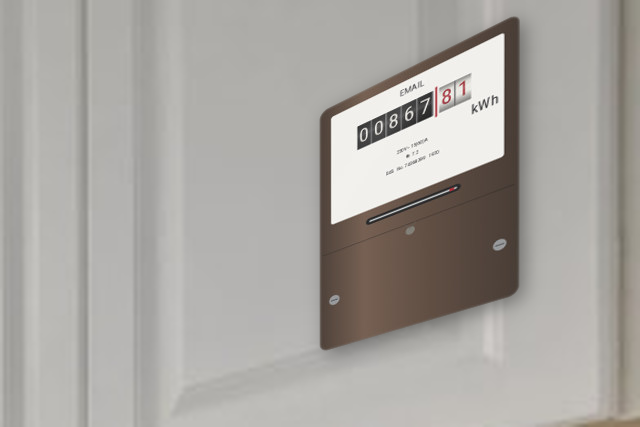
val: 867.81 kWh
